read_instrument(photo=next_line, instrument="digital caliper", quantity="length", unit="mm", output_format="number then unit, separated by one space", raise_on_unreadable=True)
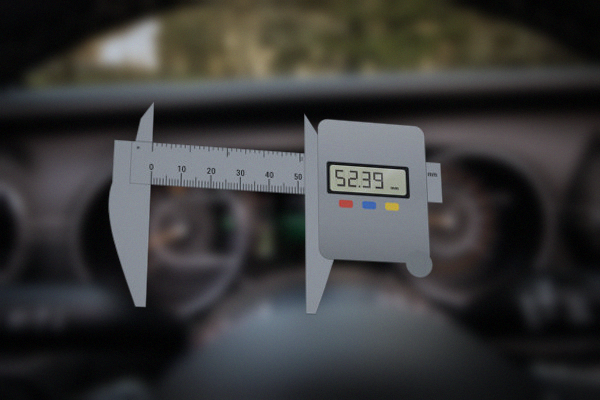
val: 52.39 mm
